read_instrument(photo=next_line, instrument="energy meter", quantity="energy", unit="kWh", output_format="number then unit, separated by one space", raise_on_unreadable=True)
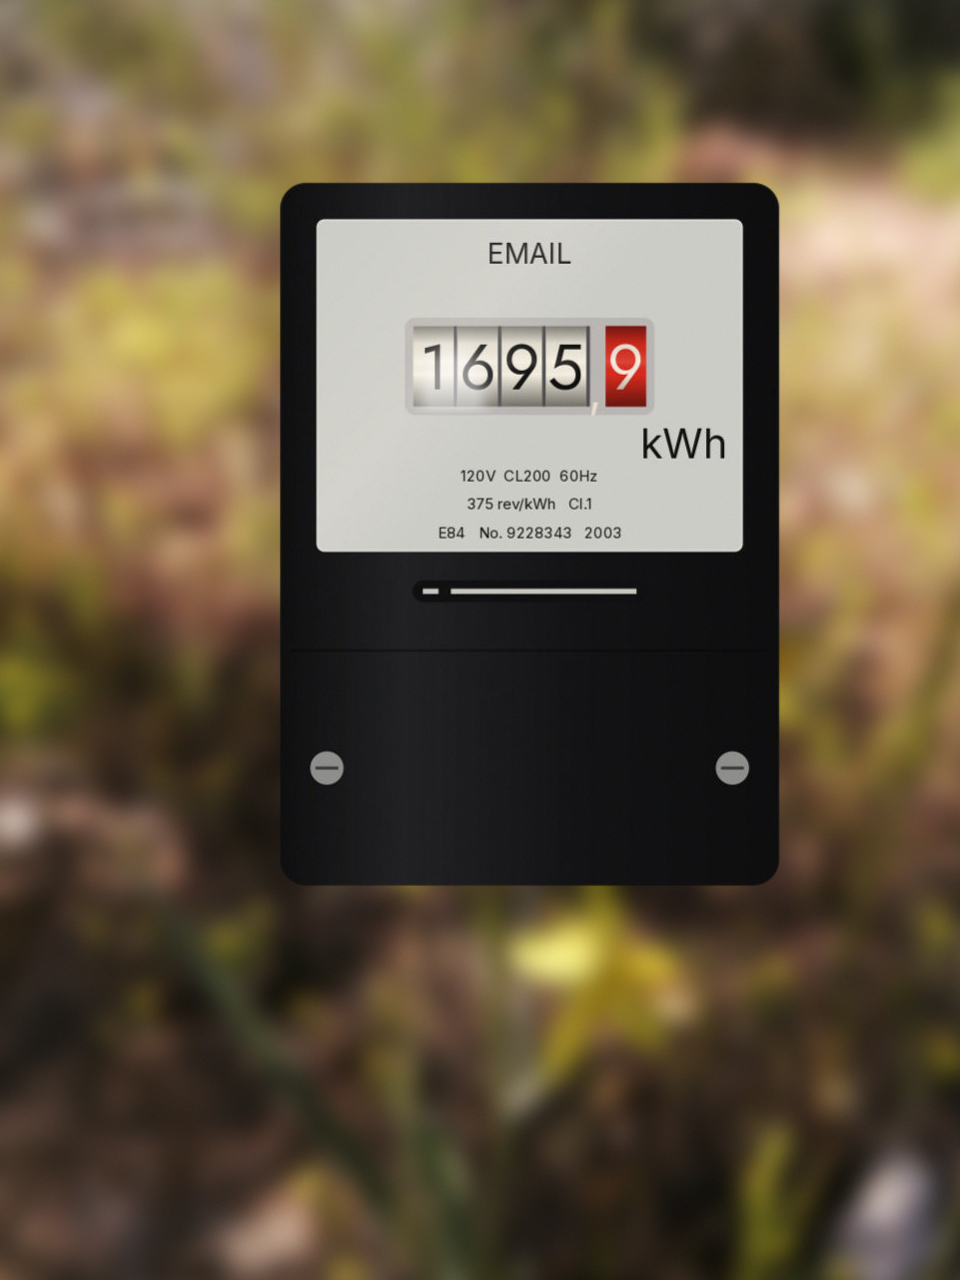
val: 1695.9 kWh
